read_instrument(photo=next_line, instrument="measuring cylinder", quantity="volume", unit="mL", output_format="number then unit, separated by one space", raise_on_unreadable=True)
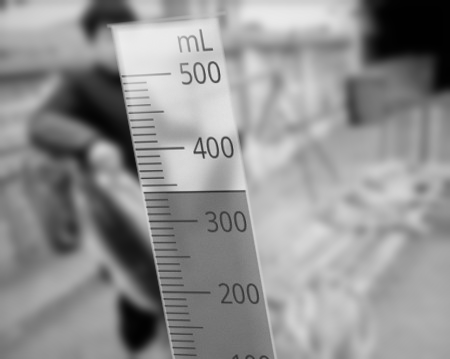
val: 340 mL
